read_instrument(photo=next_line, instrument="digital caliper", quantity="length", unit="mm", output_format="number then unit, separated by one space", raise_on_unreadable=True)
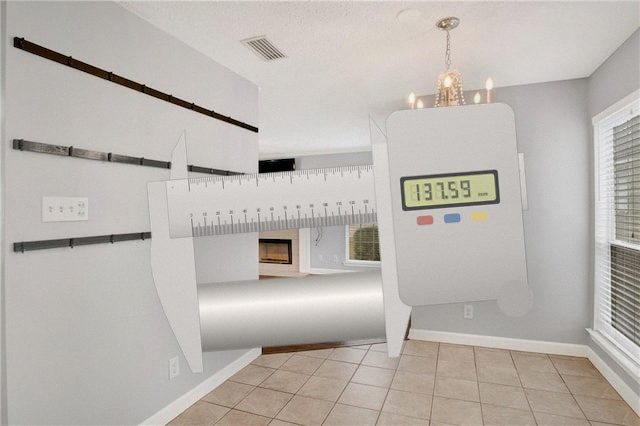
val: 137.59 mm
